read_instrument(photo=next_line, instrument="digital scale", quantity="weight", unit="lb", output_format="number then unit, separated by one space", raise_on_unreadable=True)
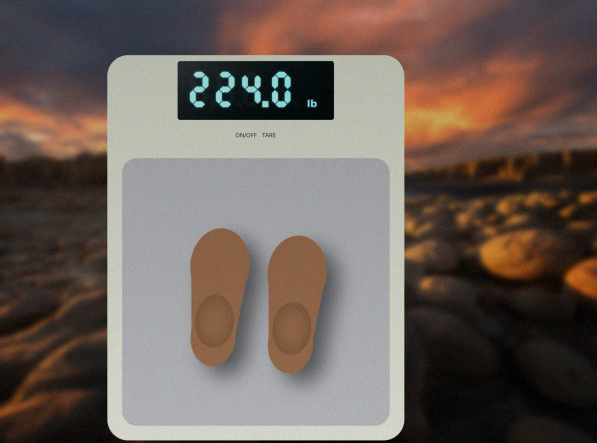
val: 224.0 lb
